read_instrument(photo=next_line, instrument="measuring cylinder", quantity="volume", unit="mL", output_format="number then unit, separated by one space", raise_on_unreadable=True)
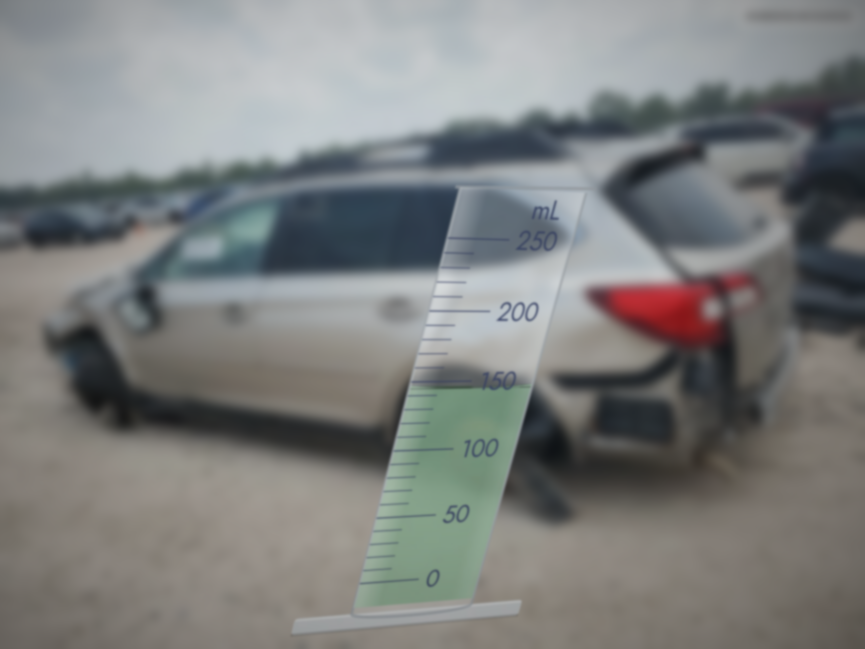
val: 145 mL
